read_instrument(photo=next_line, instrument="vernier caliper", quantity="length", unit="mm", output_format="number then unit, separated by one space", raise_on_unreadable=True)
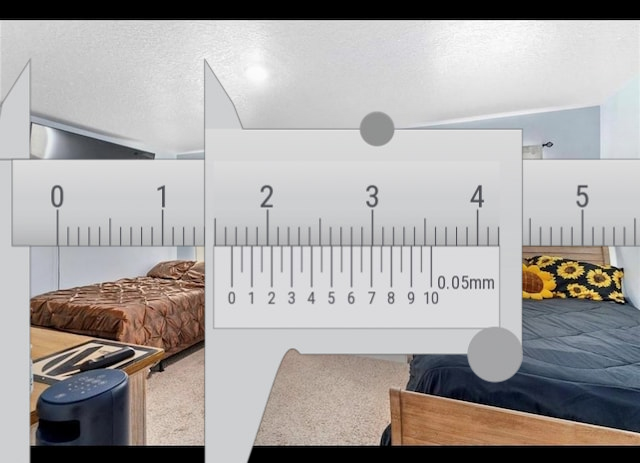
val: 16.6 mm
